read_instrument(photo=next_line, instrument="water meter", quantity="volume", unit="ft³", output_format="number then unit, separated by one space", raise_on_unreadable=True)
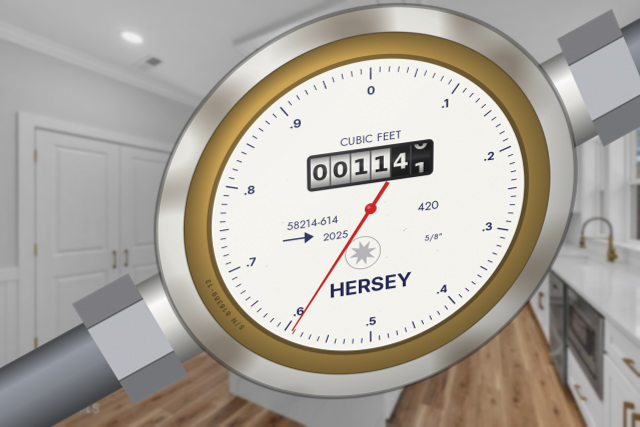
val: 1140.59 ft³
